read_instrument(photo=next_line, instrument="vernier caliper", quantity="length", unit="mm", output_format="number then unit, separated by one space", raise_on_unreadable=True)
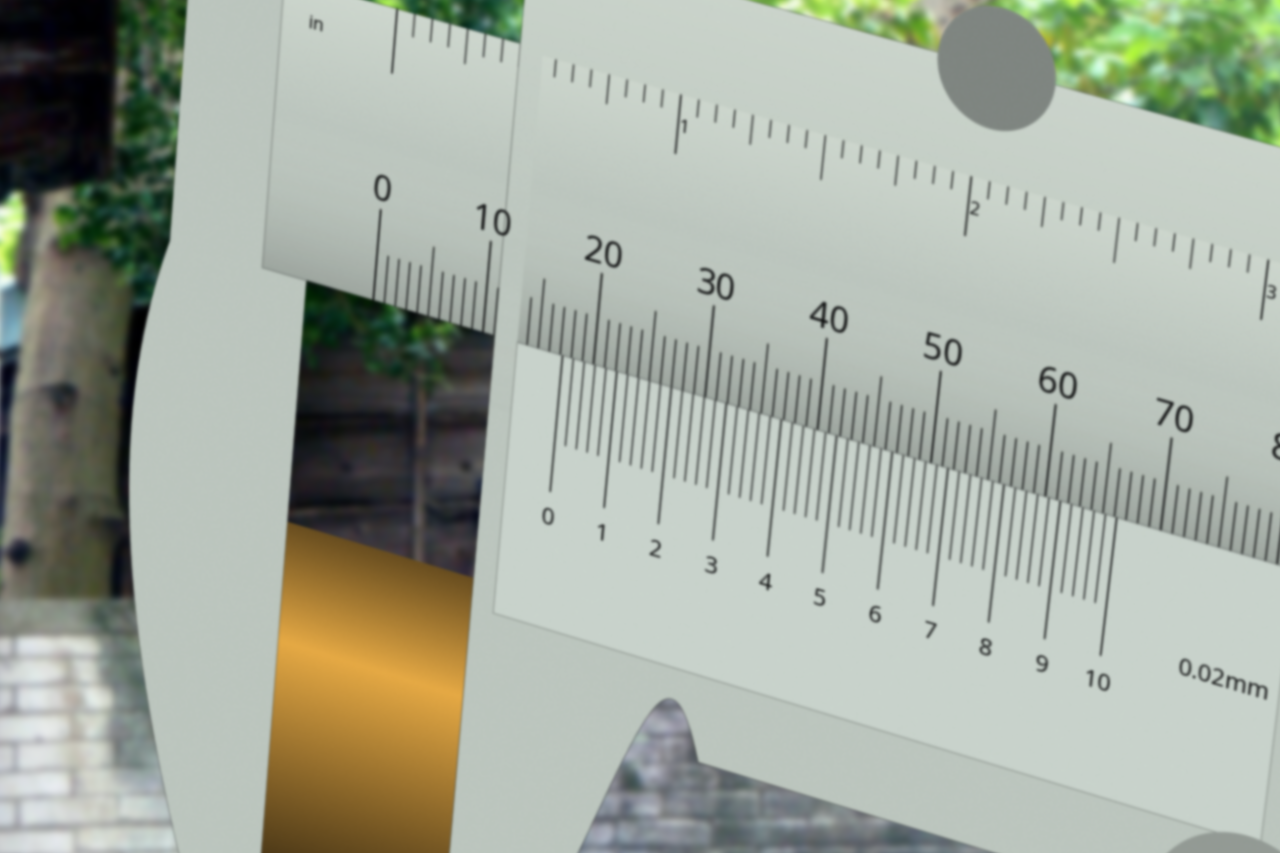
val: 17.2 mm
